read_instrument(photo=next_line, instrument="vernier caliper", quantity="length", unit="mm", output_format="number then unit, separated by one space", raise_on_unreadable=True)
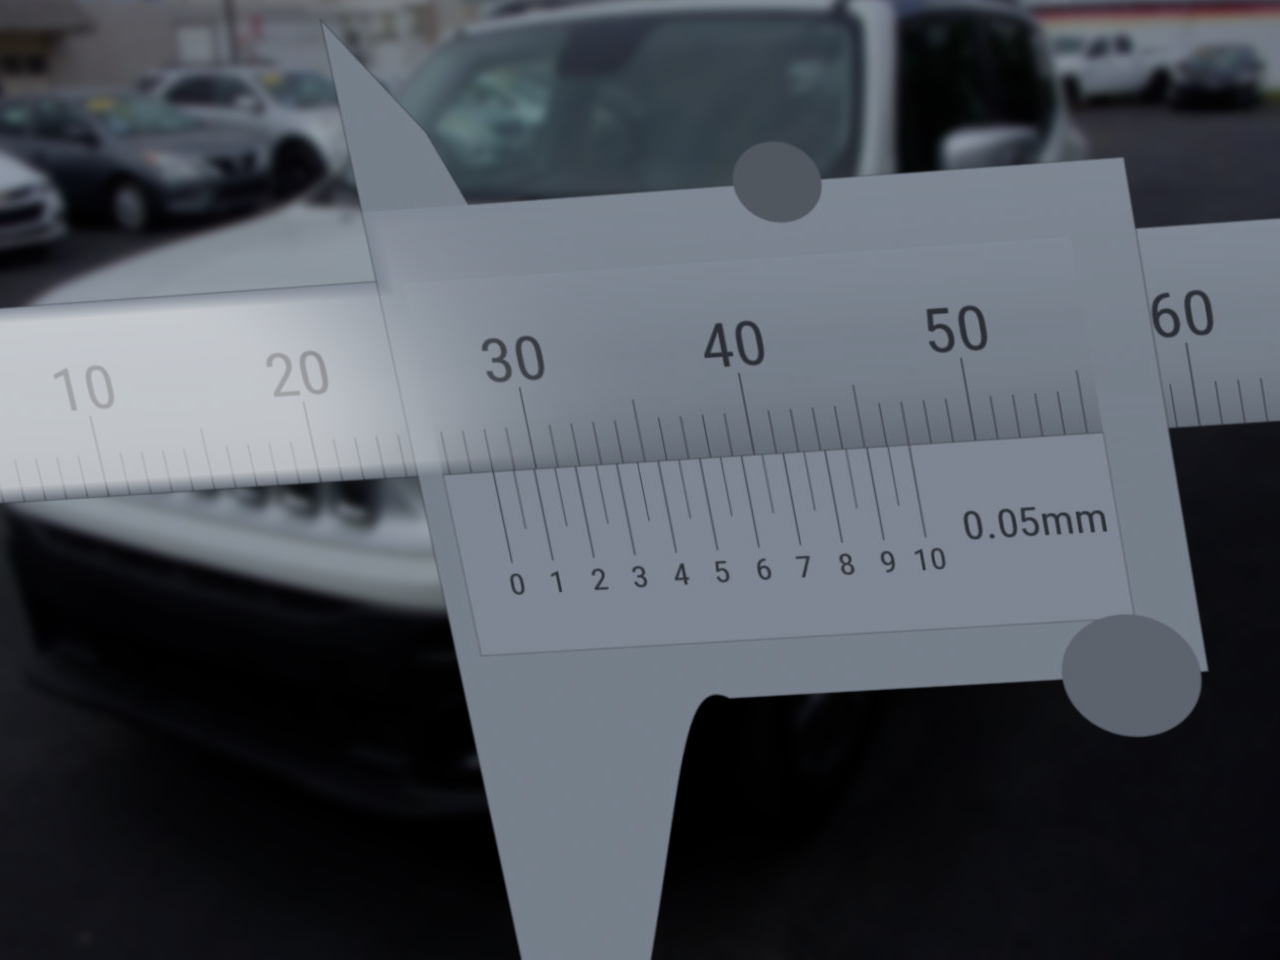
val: 28.0 mm
